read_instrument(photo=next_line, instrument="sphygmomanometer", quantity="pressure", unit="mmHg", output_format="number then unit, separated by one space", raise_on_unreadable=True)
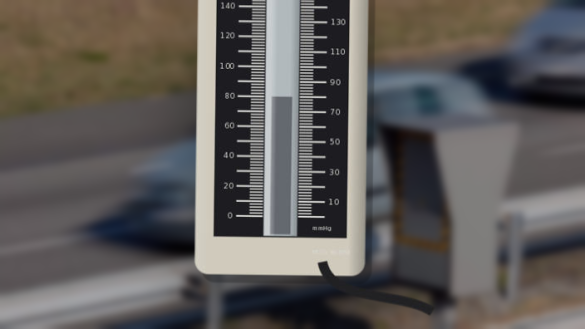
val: 80 mmHg
